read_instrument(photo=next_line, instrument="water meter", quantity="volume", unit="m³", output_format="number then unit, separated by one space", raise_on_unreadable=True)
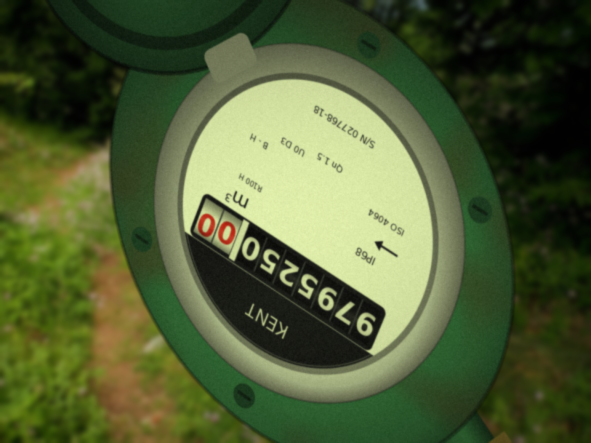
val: 9795250.00 m³
